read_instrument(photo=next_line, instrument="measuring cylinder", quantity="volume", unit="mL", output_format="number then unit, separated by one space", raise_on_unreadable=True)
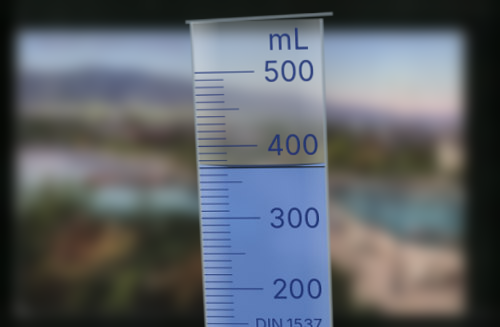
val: 370 mL
